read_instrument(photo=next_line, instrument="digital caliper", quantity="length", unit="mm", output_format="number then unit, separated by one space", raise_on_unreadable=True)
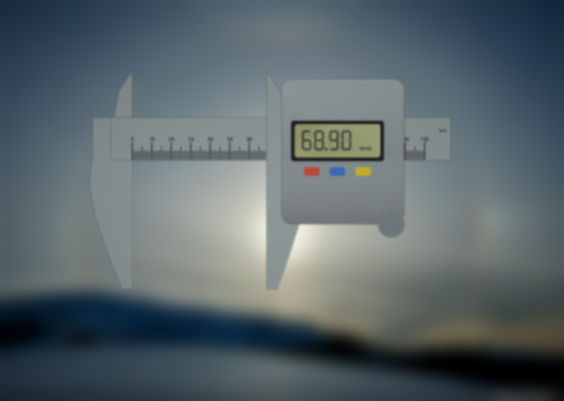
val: 68.90 mm
